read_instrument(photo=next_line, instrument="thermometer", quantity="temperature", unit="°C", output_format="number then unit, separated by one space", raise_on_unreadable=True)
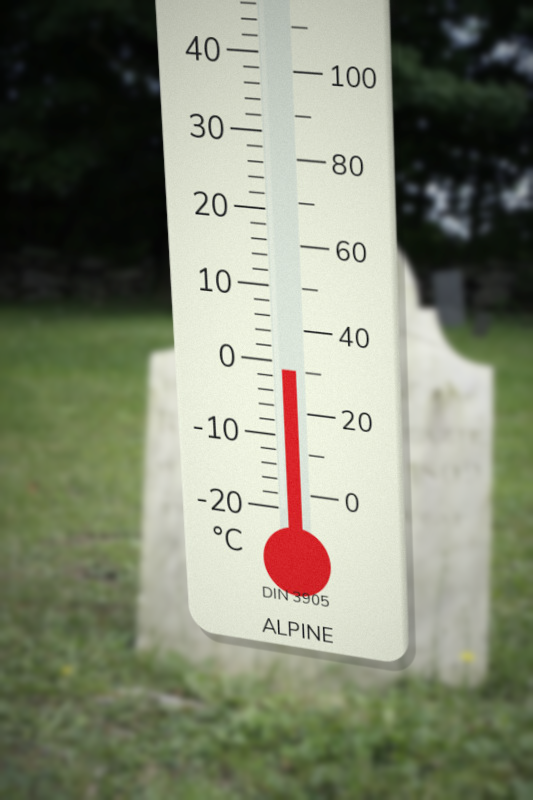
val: -1 °C
